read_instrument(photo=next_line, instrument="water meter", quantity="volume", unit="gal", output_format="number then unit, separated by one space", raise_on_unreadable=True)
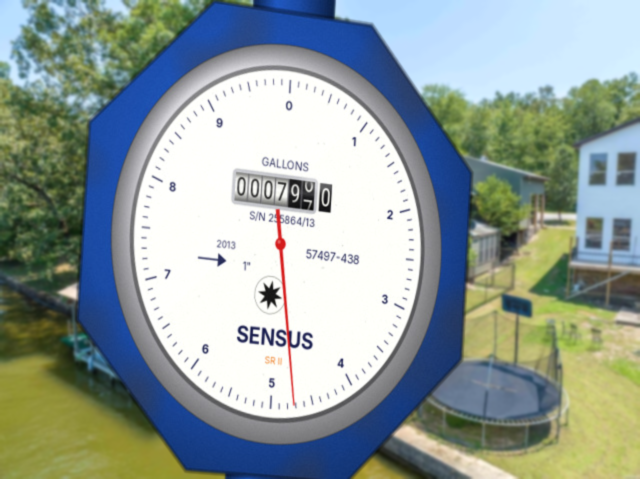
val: 7964.7 gal
